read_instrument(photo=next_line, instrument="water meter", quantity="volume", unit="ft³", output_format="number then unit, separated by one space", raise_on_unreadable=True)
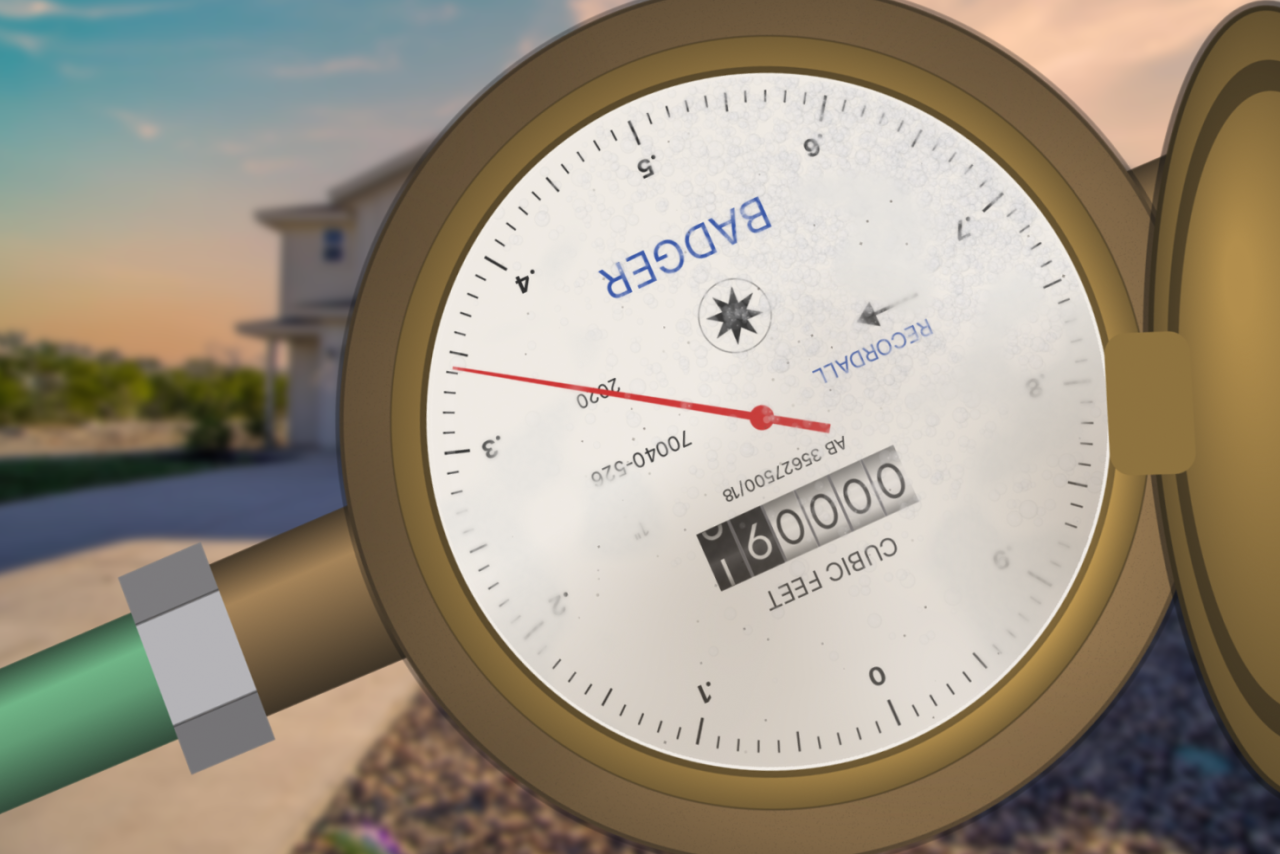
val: 91.34 ft³
